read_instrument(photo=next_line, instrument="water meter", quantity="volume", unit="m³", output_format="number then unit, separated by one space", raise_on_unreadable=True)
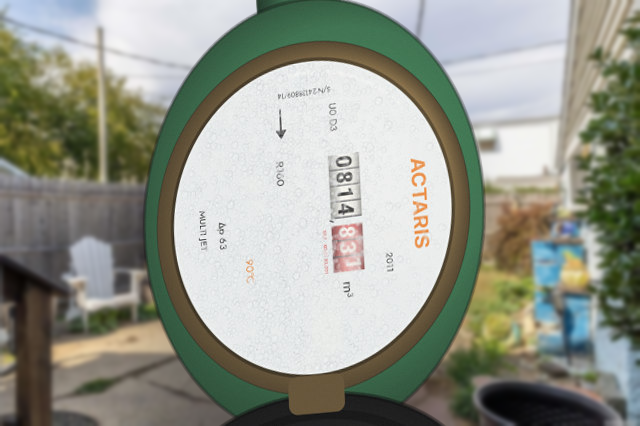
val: 814.831 m³
